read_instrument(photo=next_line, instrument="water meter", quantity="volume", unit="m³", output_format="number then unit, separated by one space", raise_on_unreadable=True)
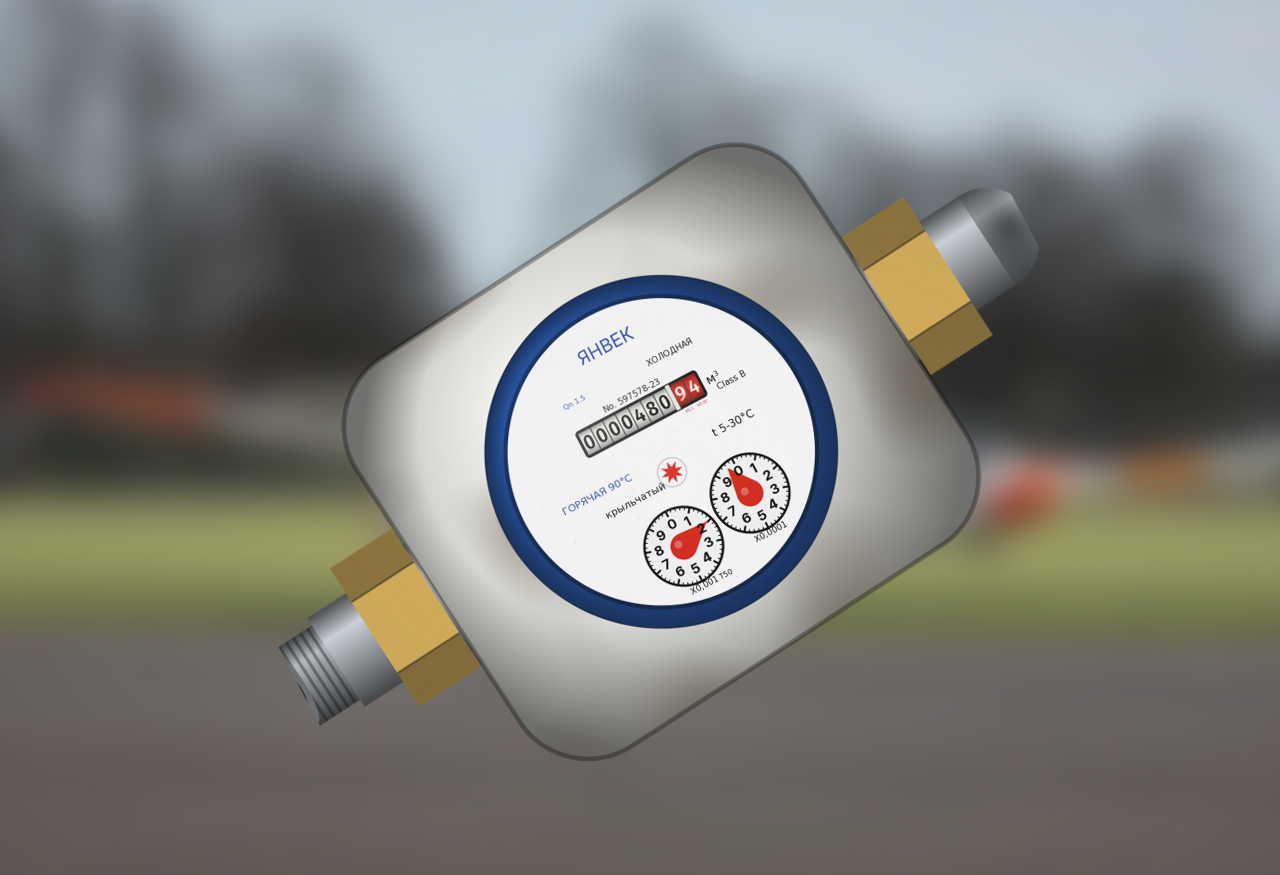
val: 480.9419 m³
